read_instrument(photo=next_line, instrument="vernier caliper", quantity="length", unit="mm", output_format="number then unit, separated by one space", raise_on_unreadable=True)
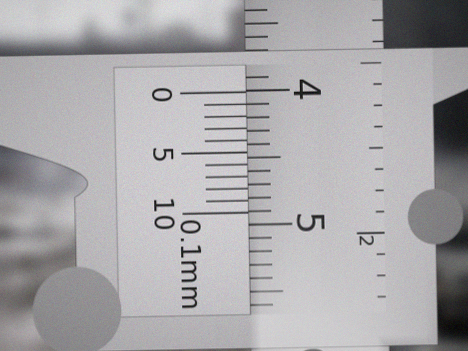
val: 40.1 mm
